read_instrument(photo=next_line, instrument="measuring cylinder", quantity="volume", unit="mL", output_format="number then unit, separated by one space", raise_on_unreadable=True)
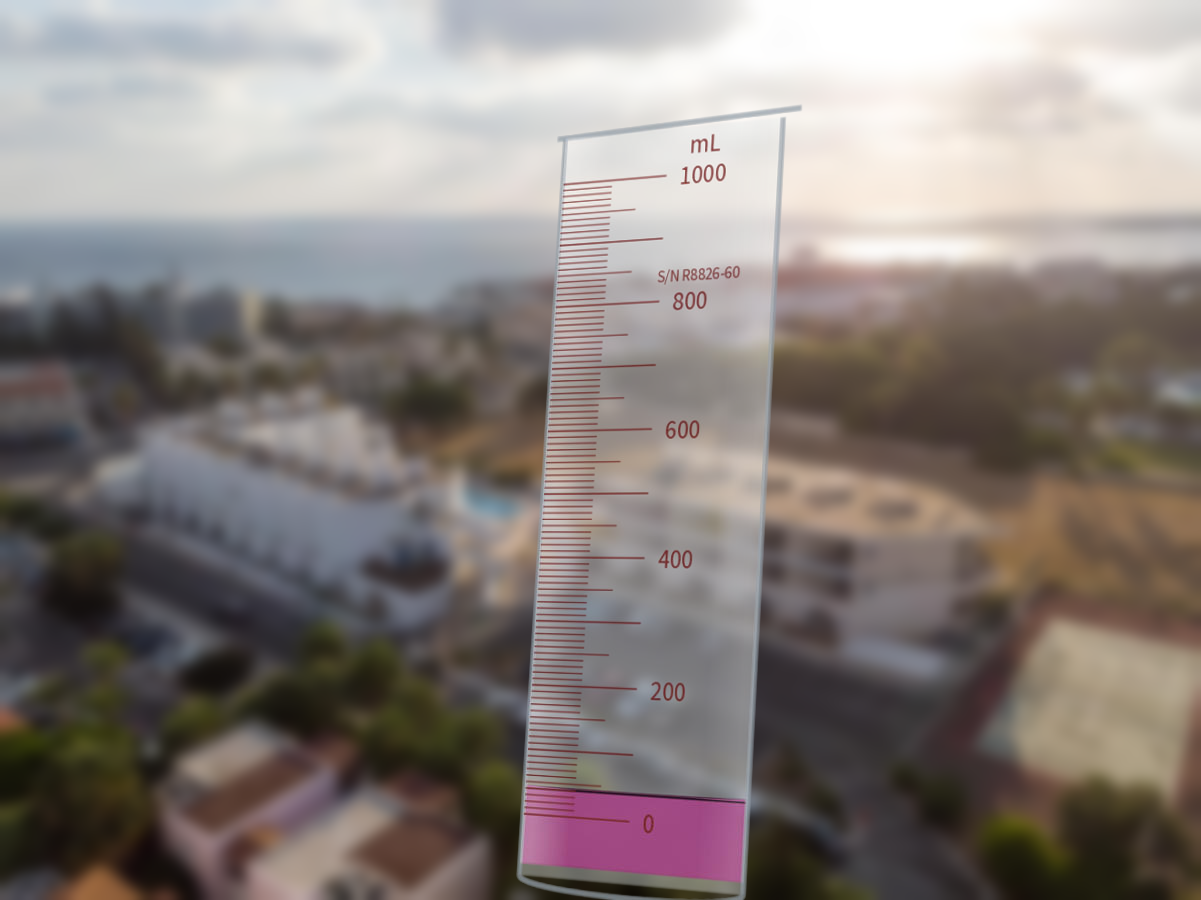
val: 40 mL
